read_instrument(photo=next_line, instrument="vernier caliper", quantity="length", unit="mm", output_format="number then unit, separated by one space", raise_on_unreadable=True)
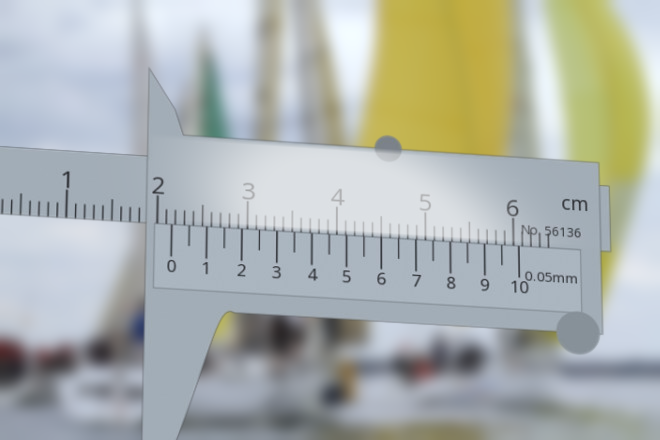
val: 21.6 mm
